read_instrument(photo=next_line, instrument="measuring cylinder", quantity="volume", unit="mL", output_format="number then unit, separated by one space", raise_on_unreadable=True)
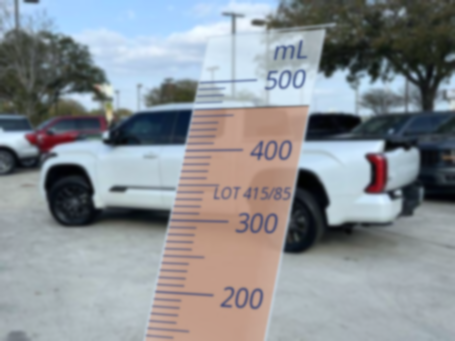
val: 460 mL
